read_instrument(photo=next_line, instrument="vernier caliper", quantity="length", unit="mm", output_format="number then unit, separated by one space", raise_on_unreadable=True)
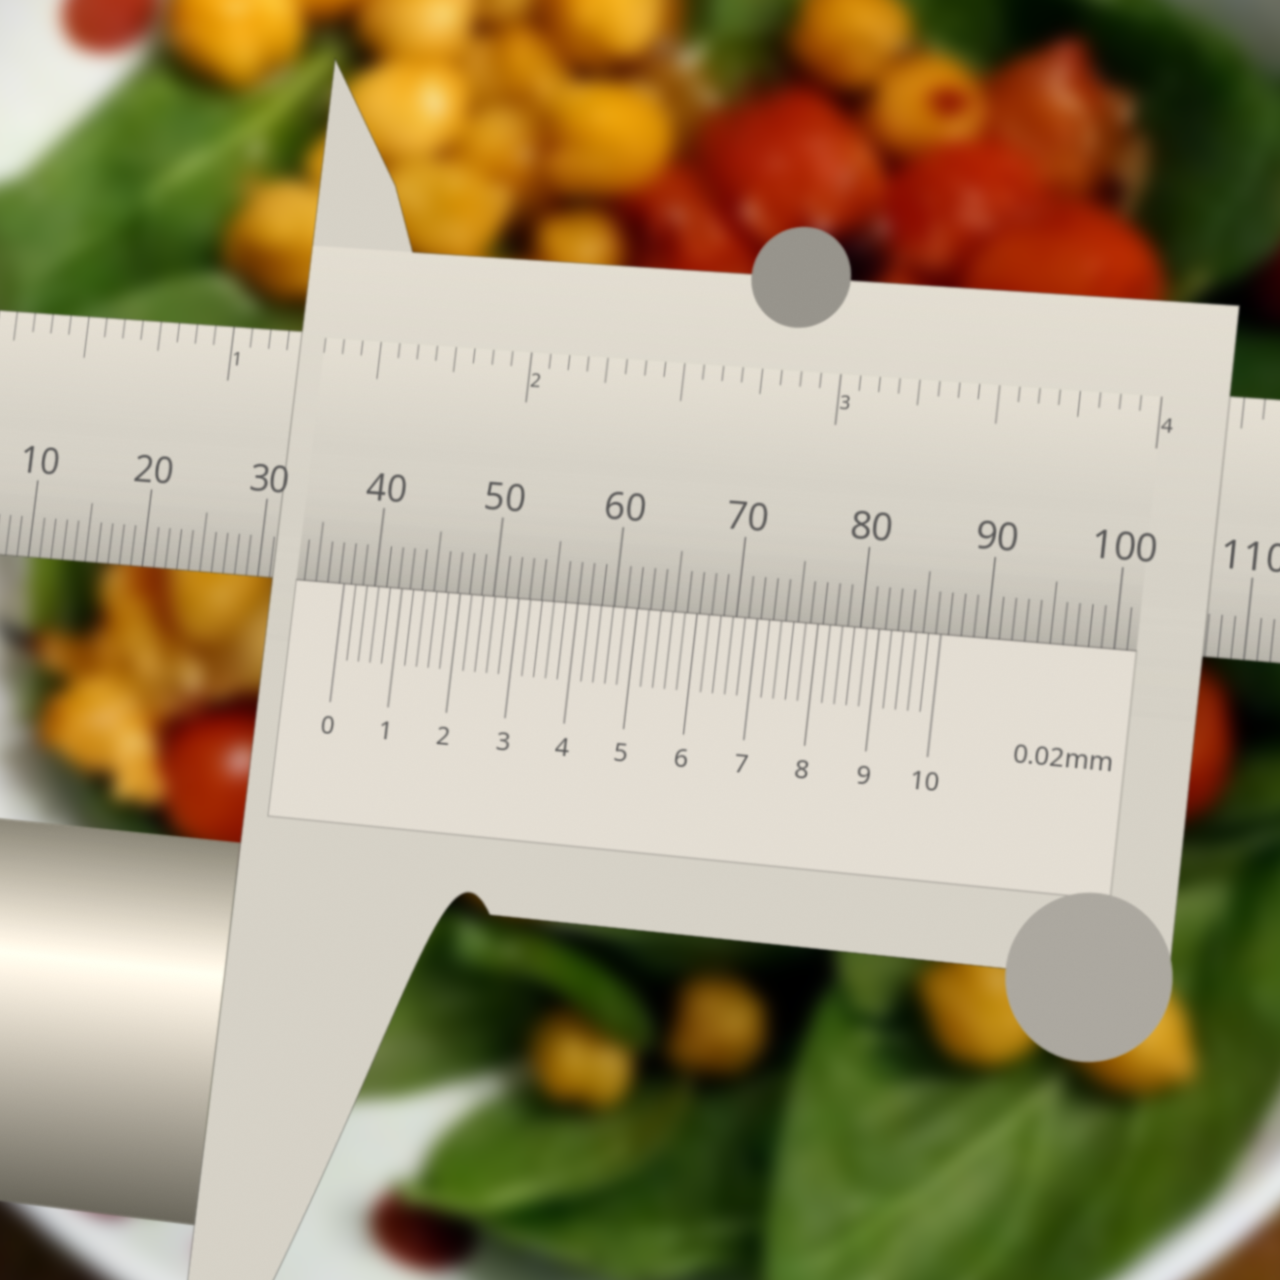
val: 37.4 mm
